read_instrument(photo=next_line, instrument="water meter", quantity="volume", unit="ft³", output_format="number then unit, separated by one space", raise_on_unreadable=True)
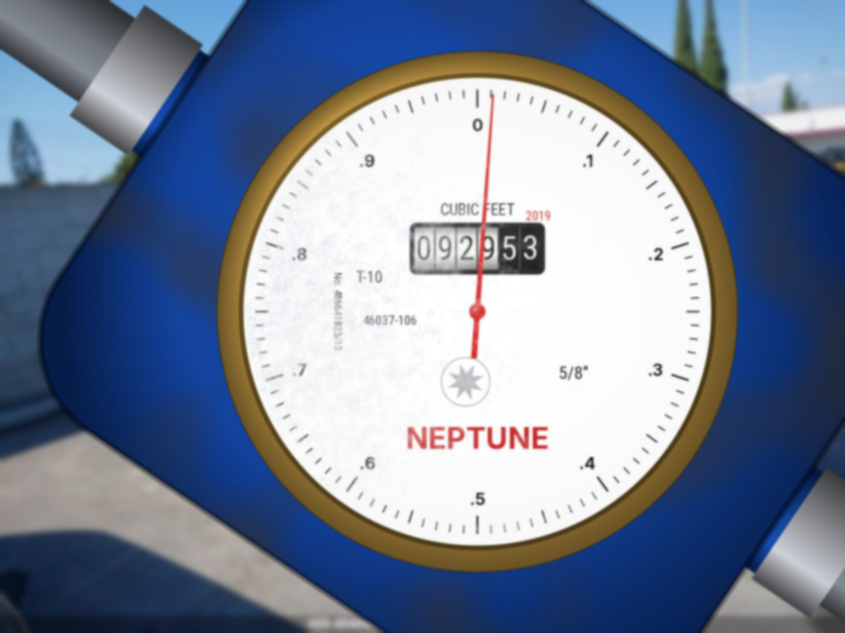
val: 92953.01 ft³
